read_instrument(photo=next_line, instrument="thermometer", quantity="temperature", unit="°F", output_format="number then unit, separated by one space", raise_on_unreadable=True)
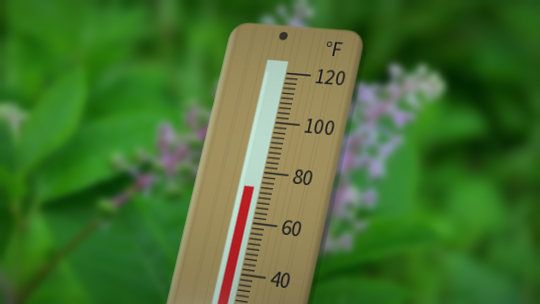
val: 74 °F
